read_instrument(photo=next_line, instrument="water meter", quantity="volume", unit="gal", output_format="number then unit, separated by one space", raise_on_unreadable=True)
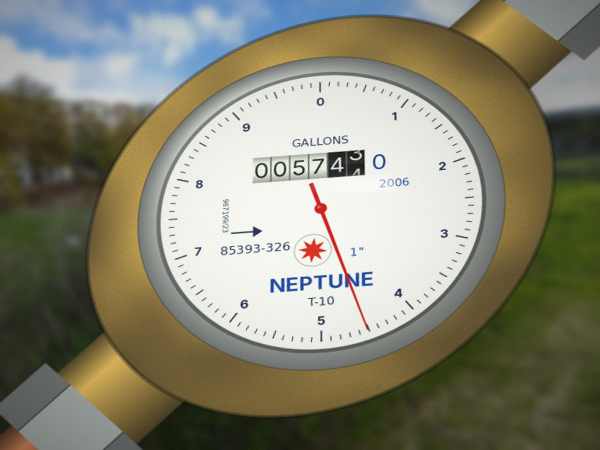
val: 57434.5 gal
